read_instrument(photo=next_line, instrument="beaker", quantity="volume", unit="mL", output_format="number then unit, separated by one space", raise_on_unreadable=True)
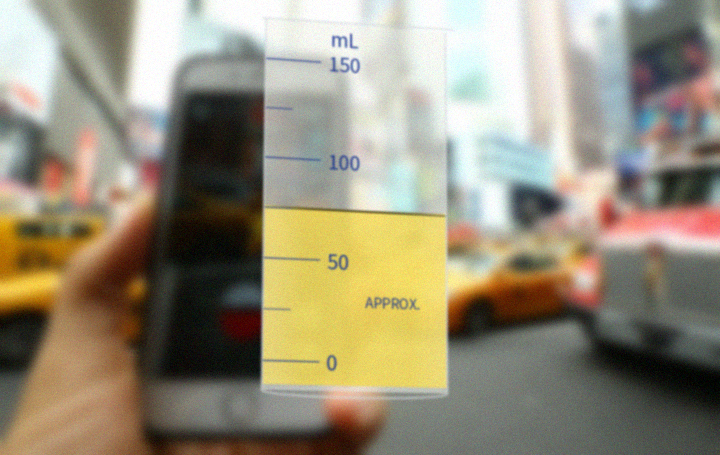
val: 75 mL
